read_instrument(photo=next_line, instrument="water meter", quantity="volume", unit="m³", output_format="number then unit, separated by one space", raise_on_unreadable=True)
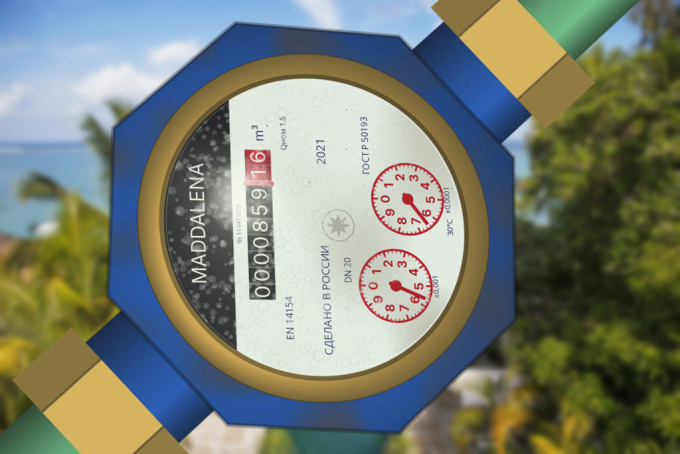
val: 859.1656 m³
